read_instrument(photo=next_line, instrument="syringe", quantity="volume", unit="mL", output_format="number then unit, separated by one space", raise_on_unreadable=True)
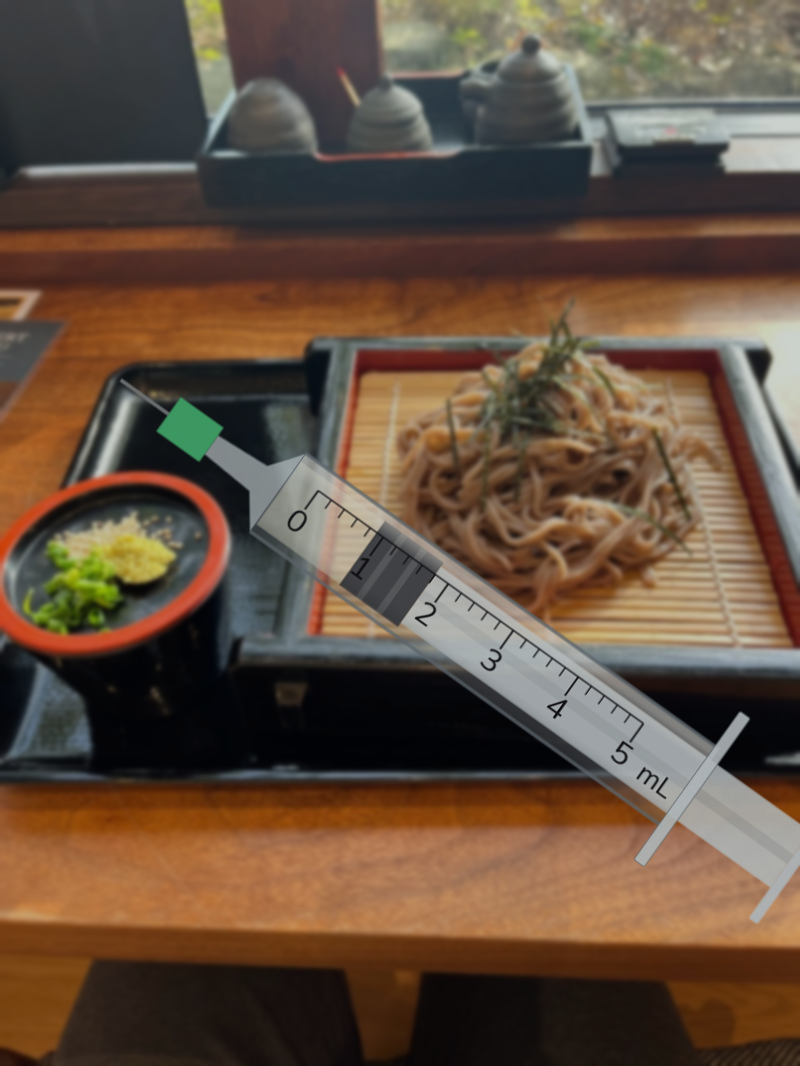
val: 0.9 mL
